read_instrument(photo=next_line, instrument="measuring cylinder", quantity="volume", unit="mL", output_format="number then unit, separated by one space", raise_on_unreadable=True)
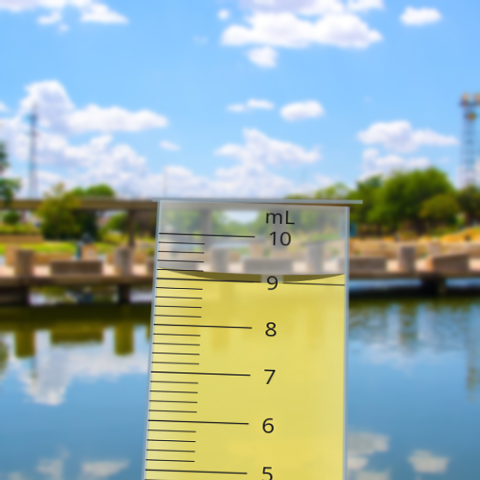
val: 9 mL
